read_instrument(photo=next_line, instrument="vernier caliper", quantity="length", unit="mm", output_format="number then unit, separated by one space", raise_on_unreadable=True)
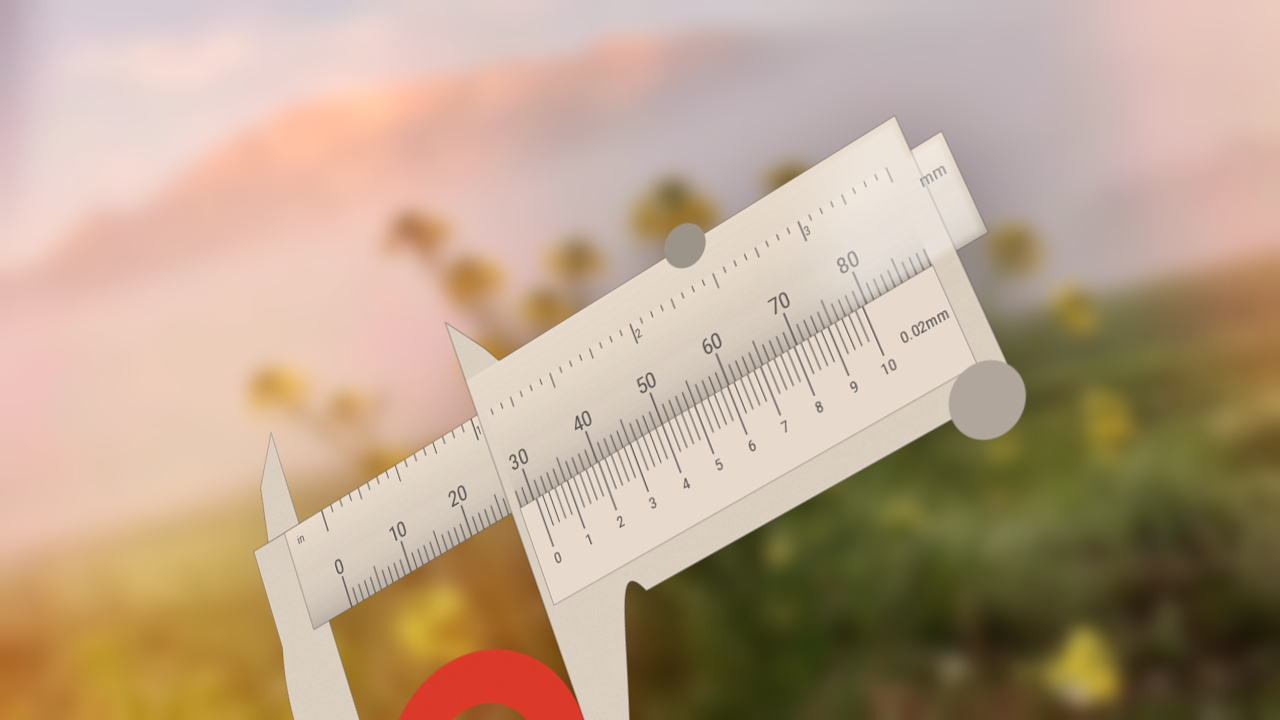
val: 30.4 mm
